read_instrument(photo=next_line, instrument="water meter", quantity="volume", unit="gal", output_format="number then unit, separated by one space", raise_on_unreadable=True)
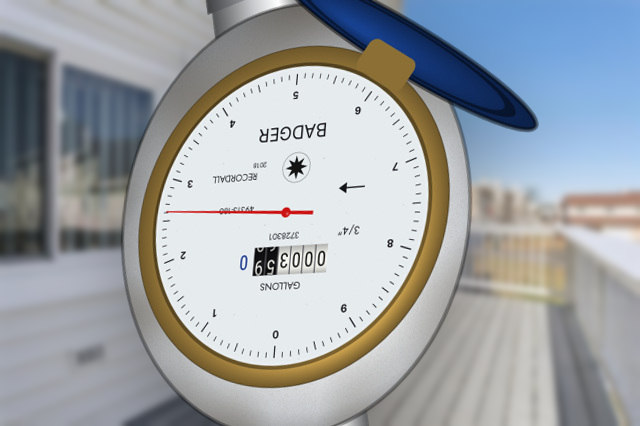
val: 3592.6 gal
